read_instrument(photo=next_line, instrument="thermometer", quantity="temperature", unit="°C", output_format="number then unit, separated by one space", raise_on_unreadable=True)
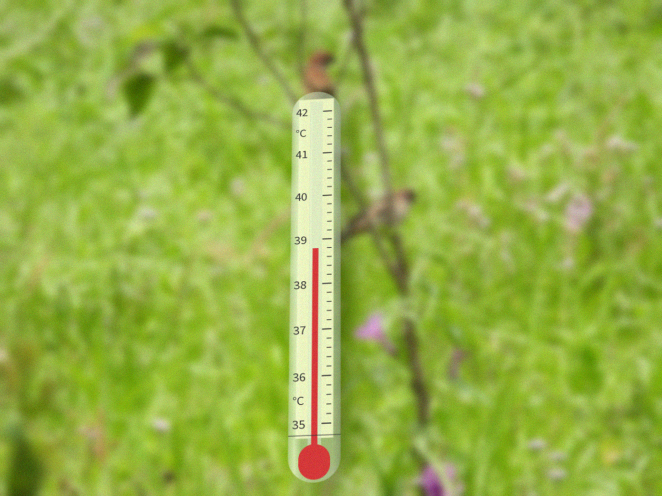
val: 38.8 °C
